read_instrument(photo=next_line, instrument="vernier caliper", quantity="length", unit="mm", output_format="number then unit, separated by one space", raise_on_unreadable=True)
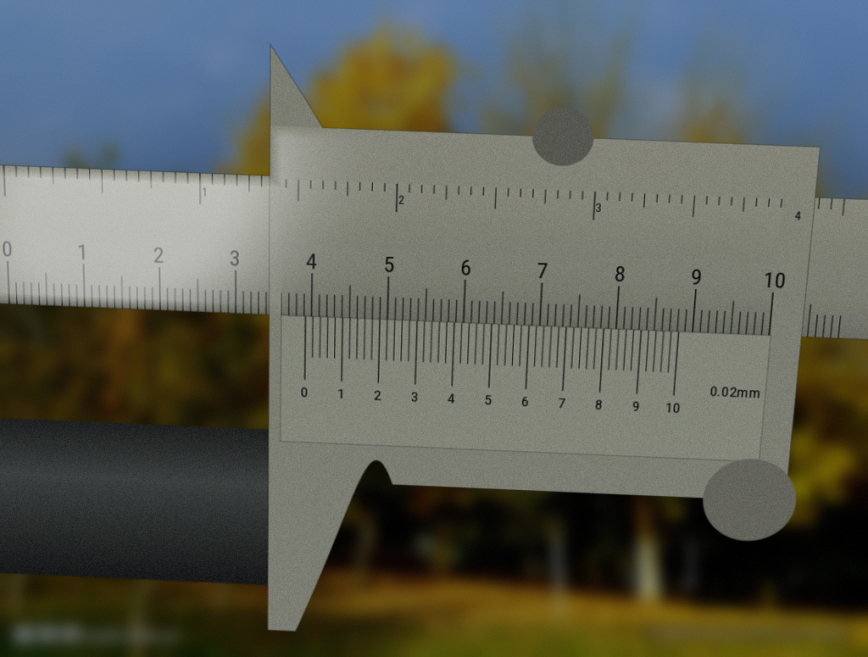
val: 39.2 mm
